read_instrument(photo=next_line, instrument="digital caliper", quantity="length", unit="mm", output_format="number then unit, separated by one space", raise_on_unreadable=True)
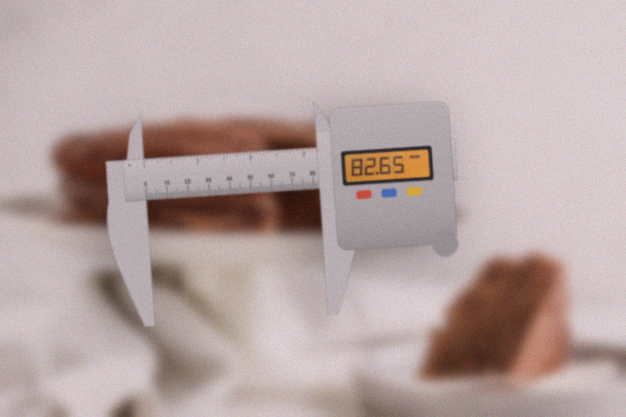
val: 82.65 mm
